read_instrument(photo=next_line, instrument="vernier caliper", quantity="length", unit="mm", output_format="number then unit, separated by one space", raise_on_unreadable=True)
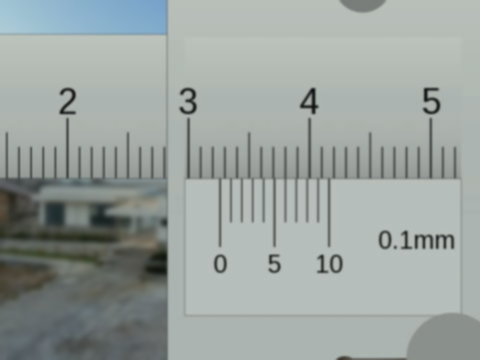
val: 32.6 mm
